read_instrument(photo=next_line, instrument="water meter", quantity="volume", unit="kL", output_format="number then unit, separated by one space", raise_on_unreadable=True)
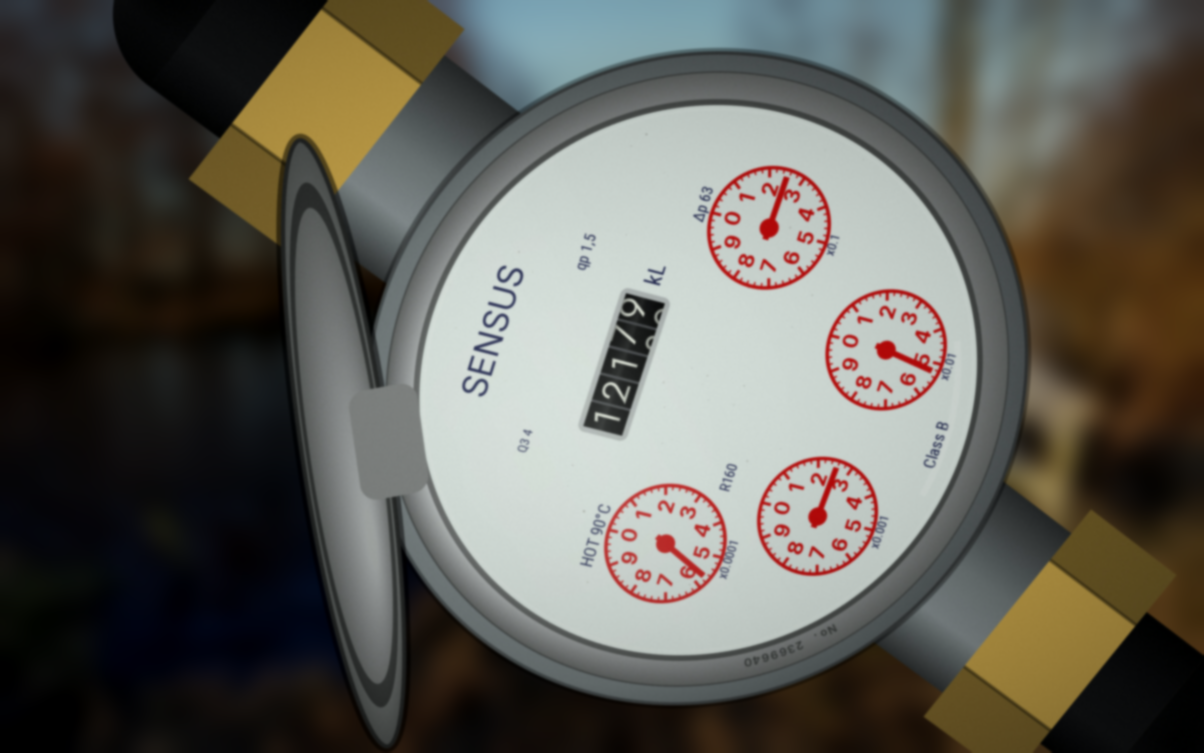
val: 12179.2525 kL
